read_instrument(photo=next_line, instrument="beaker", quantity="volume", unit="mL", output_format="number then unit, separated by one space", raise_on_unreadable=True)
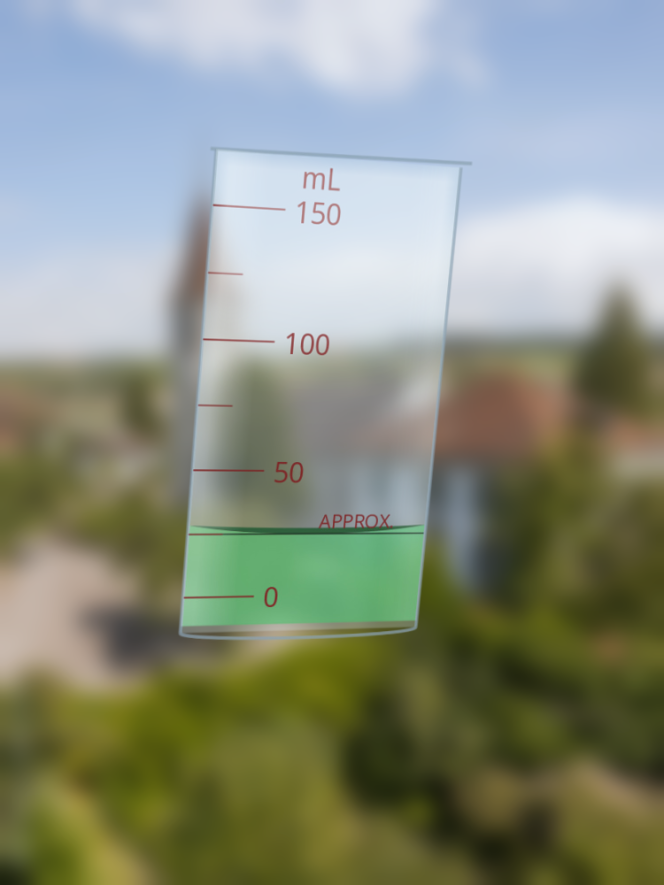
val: 25 mL
